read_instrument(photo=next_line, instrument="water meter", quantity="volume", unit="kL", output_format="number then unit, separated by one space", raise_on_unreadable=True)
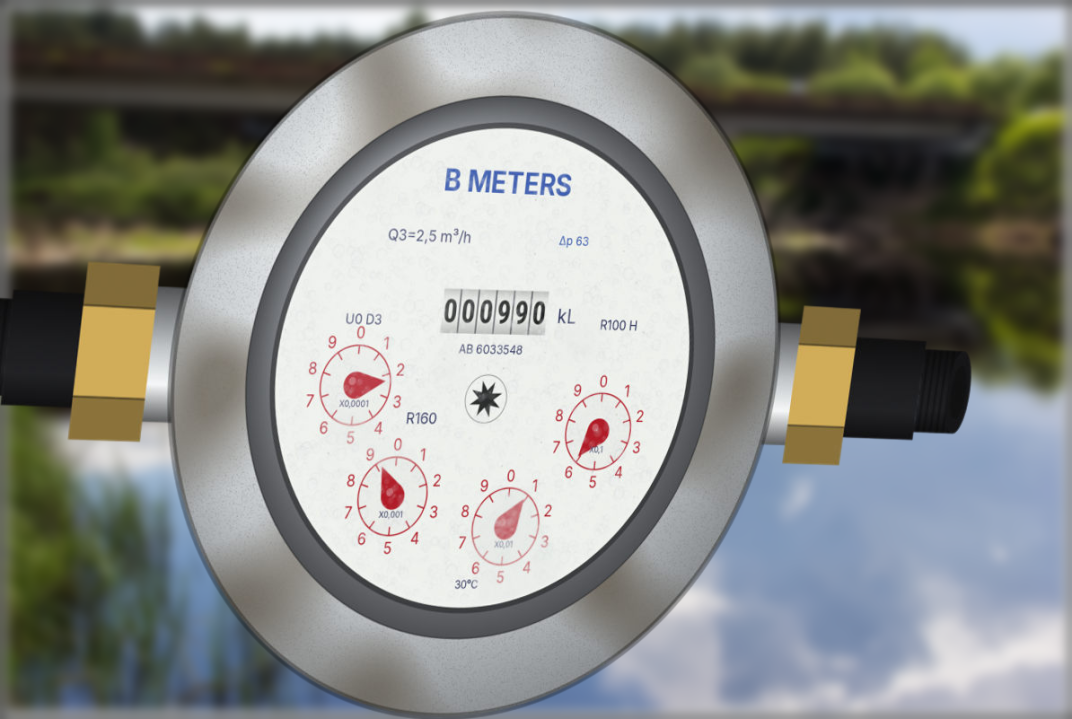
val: 990.6092 kL
